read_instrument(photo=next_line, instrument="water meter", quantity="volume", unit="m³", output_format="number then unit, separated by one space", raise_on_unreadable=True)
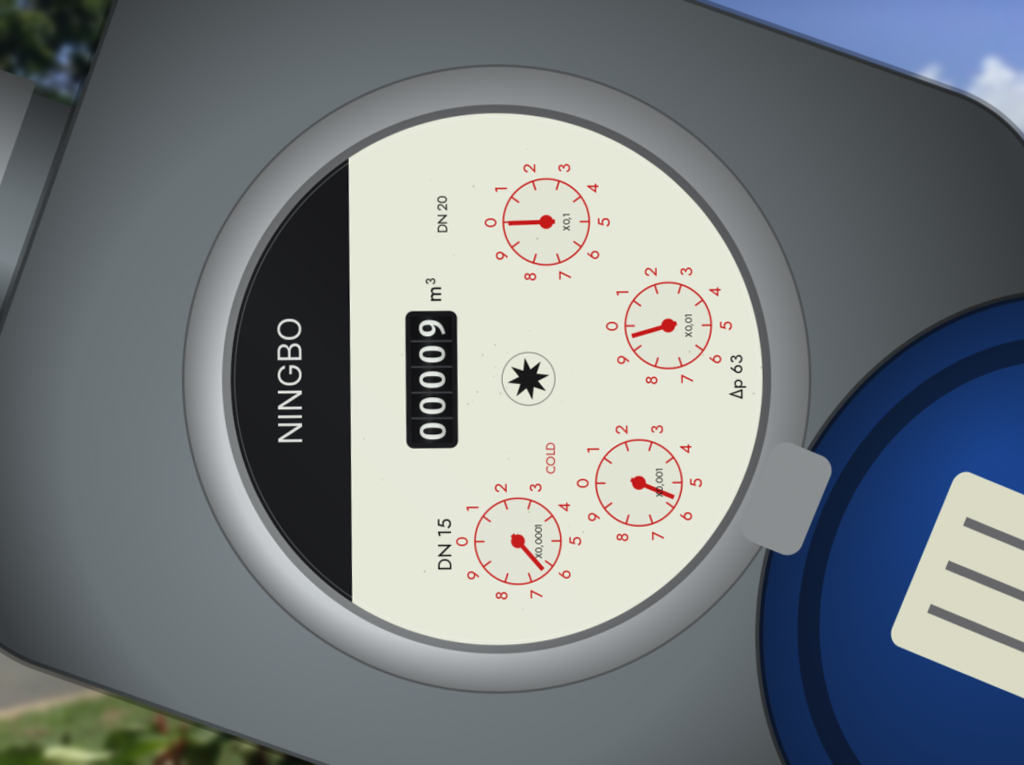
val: 8.9956 m³
